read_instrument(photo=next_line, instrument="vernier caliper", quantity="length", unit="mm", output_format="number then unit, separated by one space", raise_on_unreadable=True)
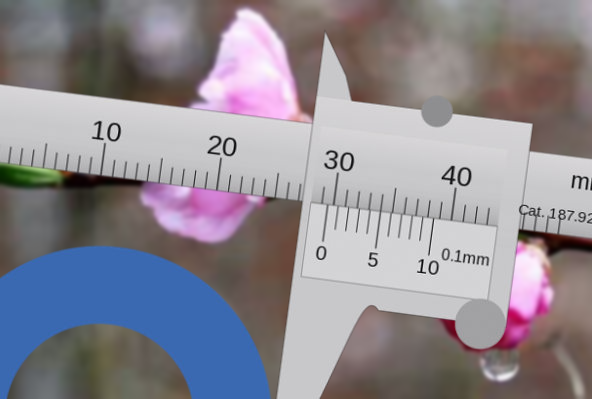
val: 29.5 mm
